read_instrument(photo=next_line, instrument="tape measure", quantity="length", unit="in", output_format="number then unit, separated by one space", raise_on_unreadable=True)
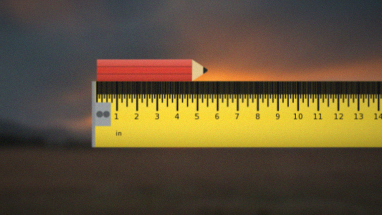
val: 5.5 in
